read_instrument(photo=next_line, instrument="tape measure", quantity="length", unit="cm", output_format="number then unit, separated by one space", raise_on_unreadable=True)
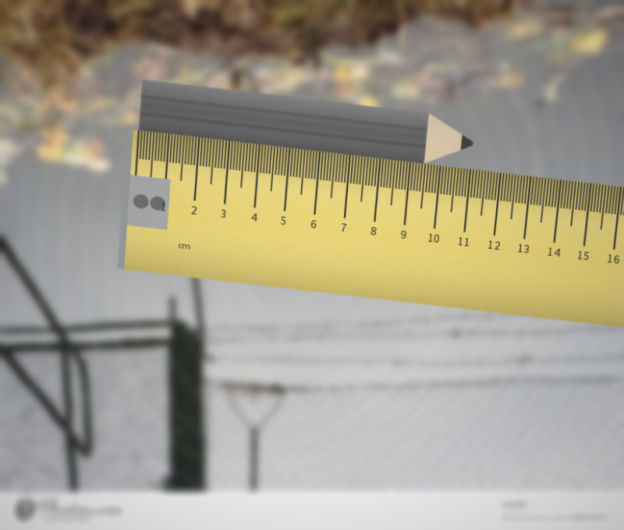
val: 11 cm
